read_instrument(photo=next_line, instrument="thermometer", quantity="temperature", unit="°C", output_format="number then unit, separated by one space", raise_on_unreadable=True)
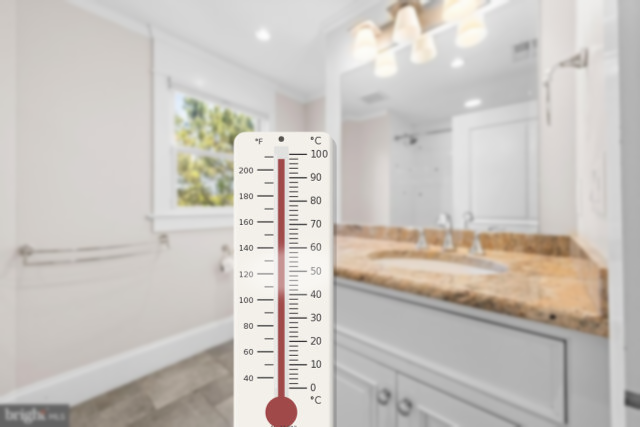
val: 98 °C
